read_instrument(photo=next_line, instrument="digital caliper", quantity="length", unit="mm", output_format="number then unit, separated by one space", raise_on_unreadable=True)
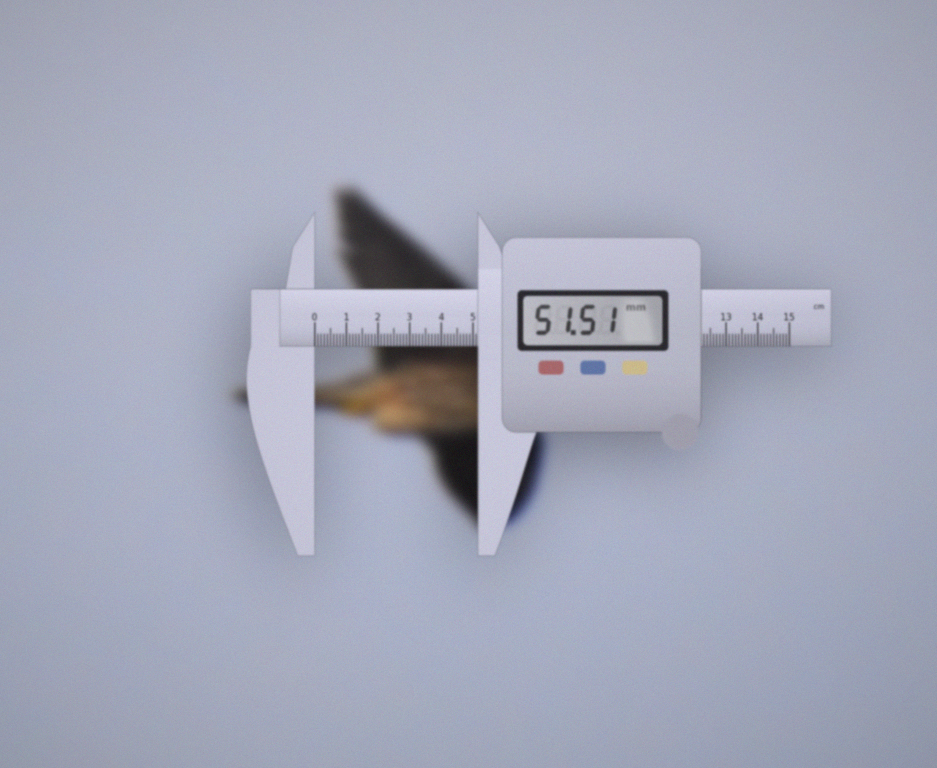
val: 51.51 mm
